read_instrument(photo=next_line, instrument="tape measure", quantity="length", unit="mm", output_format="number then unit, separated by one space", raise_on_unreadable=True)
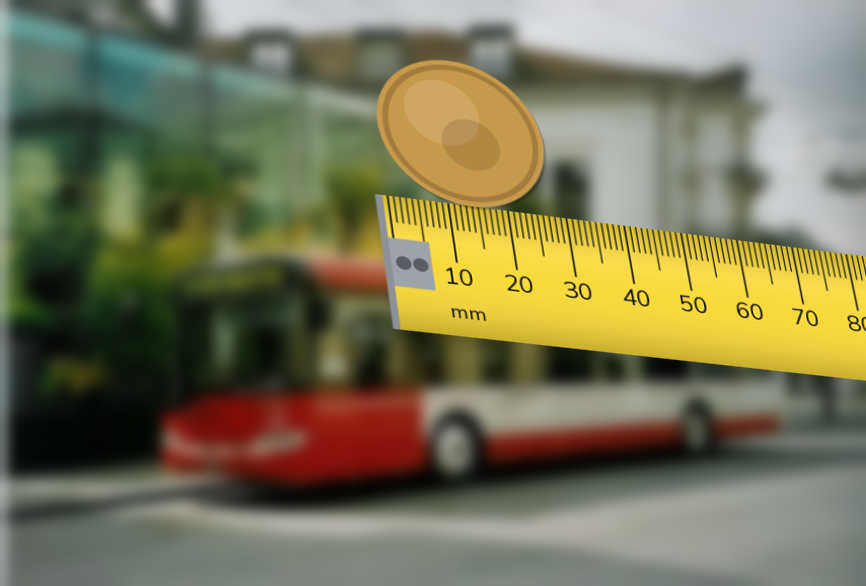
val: 28 mm
